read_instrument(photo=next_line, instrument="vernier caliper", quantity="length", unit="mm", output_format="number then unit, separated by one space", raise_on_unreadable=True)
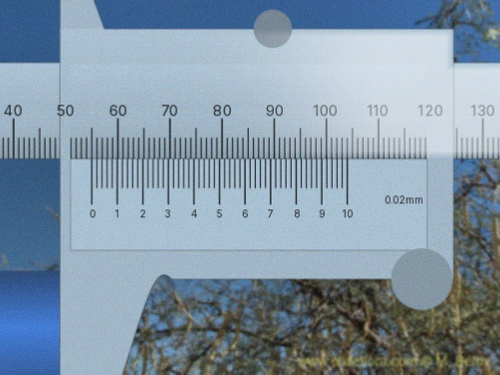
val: 55.0 mm
